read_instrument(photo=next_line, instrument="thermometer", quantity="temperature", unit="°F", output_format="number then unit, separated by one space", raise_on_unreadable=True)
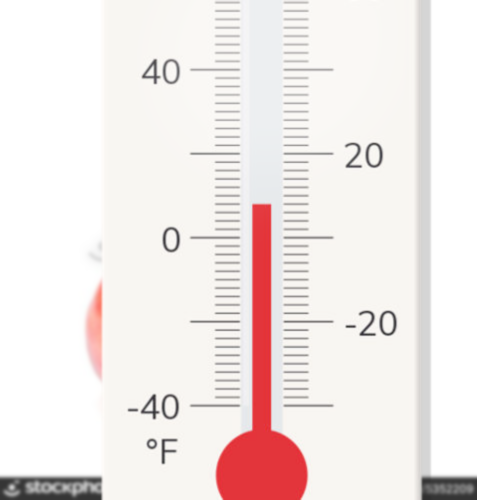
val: 8 °F
